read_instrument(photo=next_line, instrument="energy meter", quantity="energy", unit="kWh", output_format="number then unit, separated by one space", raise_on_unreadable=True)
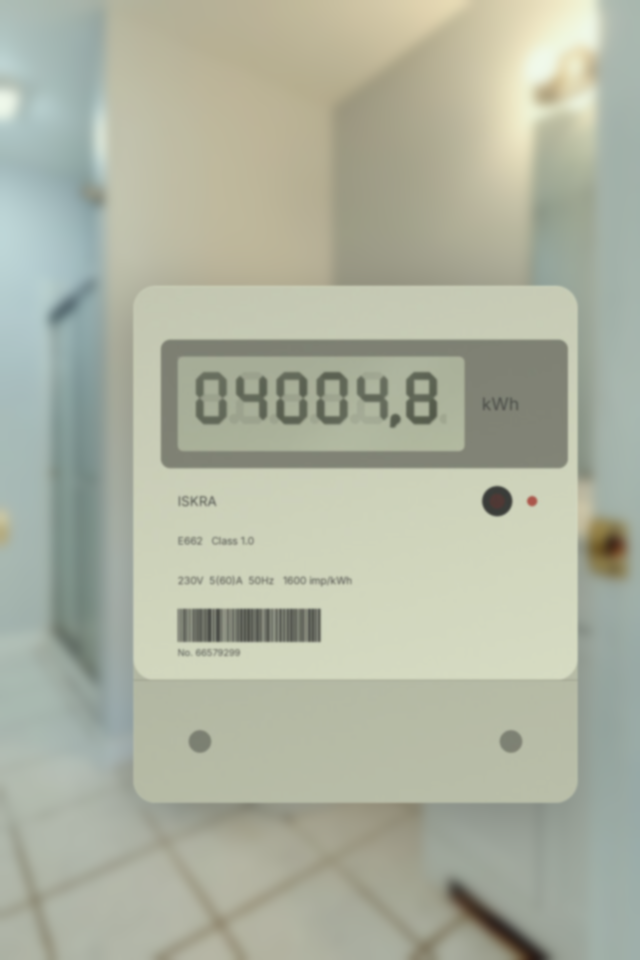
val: 4004.8 kWh
